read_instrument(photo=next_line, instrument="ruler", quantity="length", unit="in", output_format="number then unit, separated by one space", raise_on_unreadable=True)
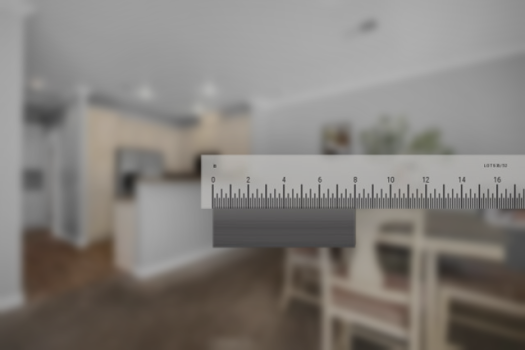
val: 8 in
